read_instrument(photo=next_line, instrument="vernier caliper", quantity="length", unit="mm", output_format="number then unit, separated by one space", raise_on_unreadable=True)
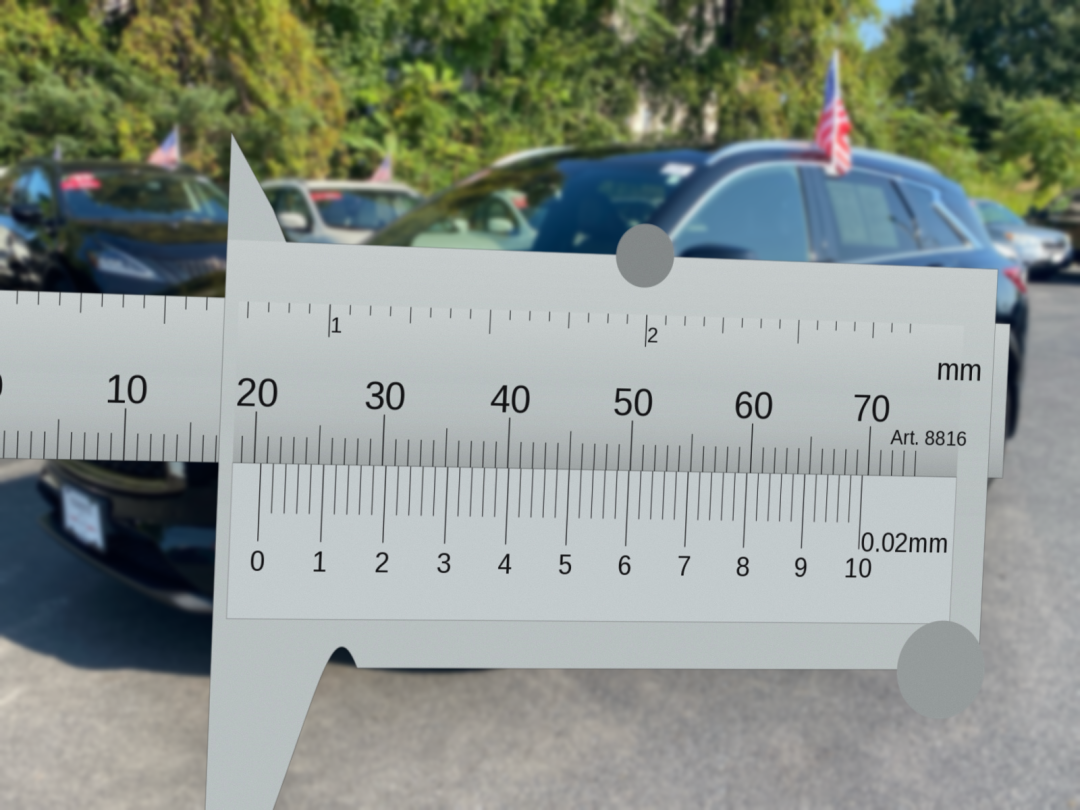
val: 20.5 mm
